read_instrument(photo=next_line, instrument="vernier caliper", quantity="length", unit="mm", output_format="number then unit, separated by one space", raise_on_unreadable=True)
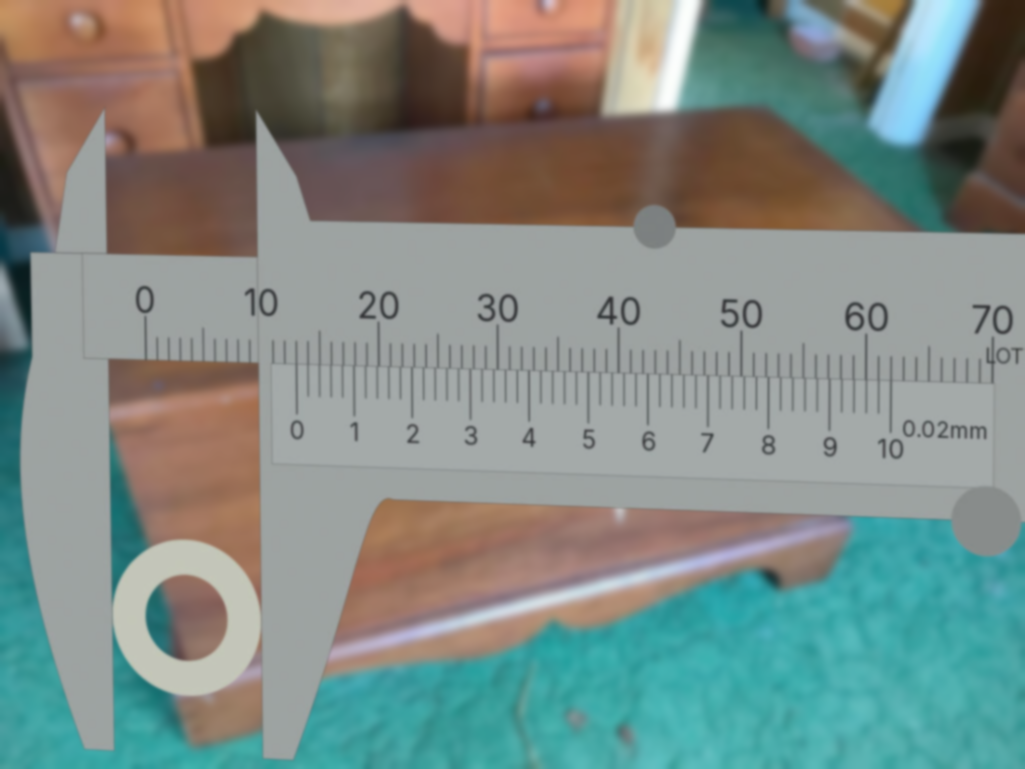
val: 13.0 mm
